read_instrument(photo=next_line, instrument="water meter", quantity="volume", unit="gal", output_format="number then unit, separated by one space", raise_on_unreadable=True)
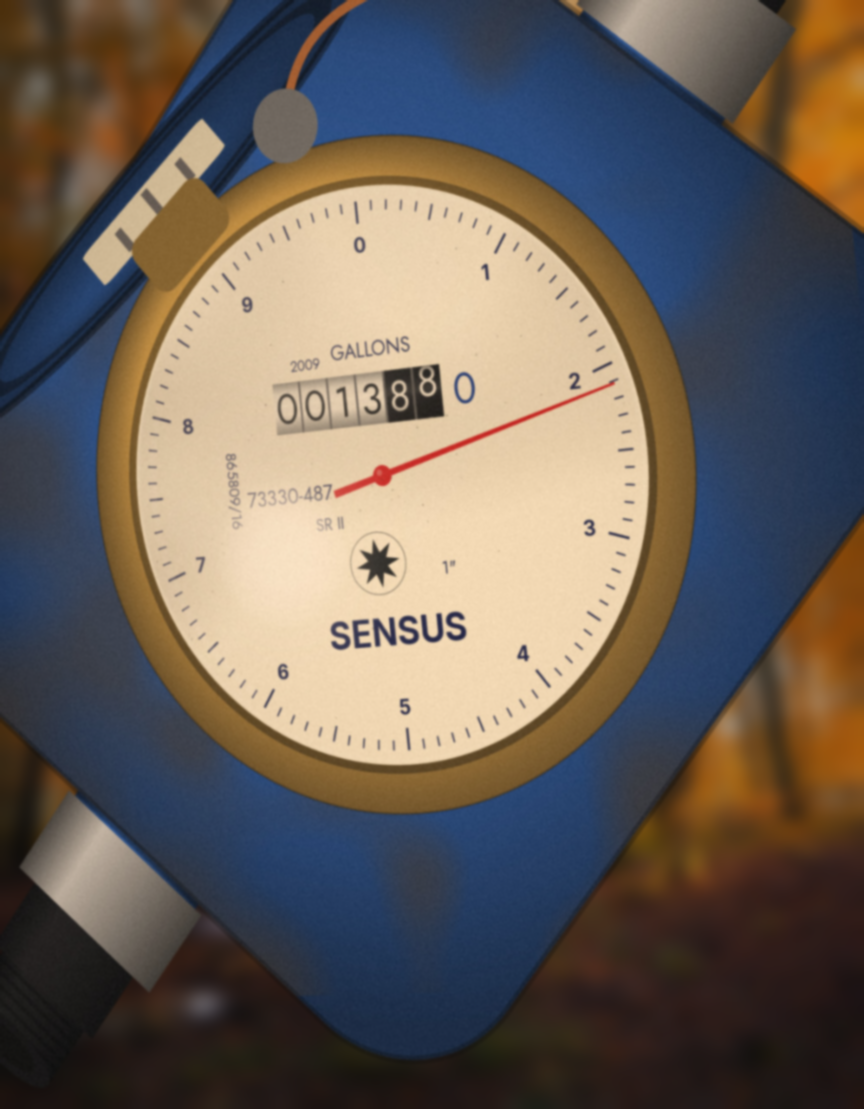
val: 13882.1 gal
